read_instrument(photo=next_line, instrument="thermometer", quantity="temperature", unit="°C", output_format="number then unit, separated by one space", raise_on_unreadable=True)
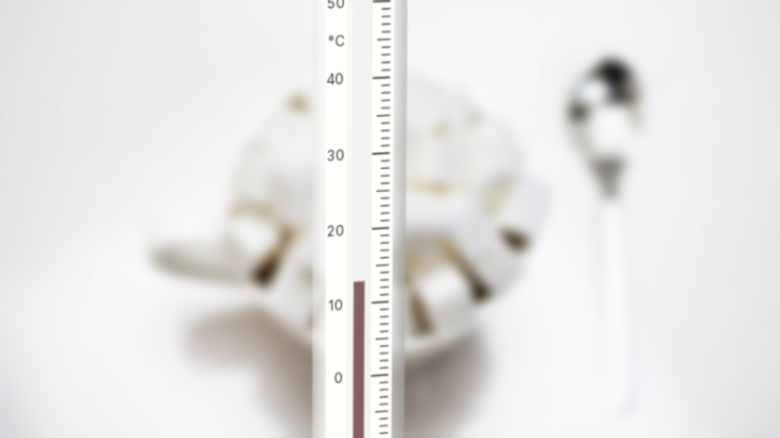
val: 13 °C
